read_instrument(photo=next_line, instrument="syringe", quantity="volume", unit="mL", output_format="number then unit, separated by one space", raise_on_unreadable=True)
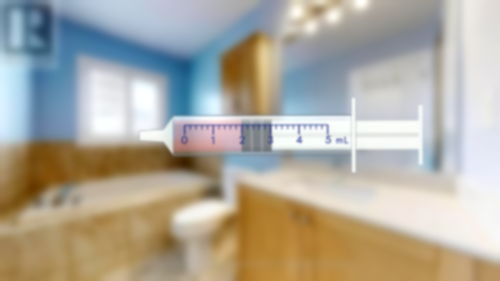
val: 2 mL
